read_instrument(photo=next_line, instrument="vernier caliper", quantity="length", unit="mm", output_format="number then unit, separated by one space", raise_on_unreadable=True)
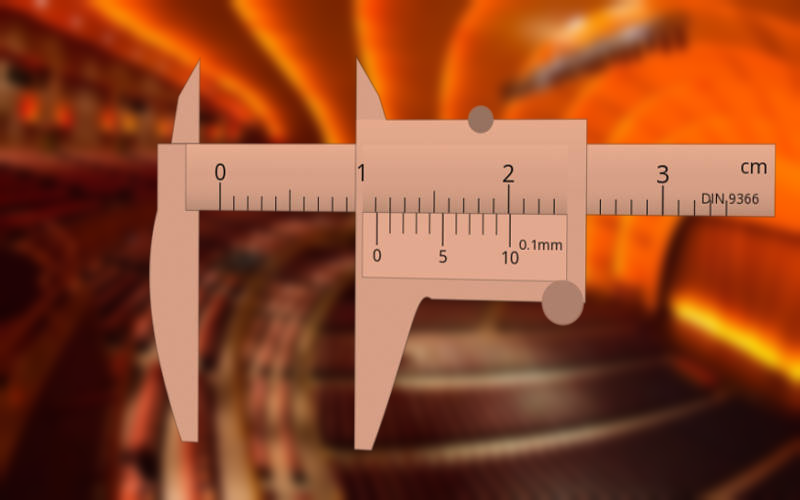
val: 11.1 mm
